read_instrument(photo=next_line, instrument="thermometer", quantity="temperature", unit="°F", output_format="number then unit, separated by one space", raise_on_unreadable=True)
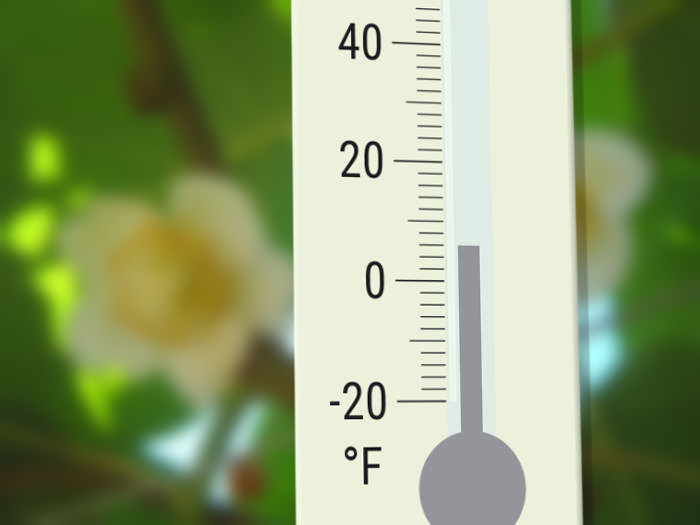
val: 6 °F
